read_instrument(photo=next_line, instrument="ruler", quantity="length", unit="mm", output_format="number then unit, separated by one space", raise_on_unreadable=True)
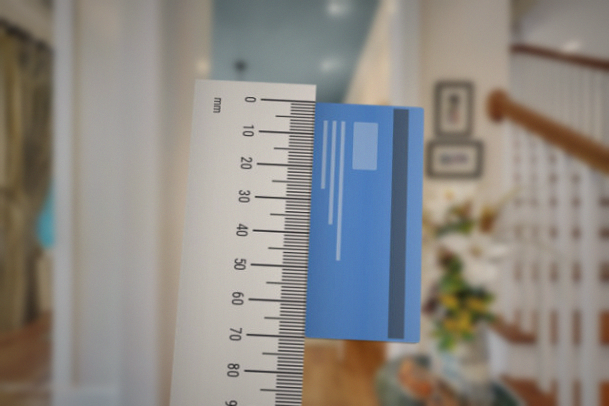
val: 70 mm
